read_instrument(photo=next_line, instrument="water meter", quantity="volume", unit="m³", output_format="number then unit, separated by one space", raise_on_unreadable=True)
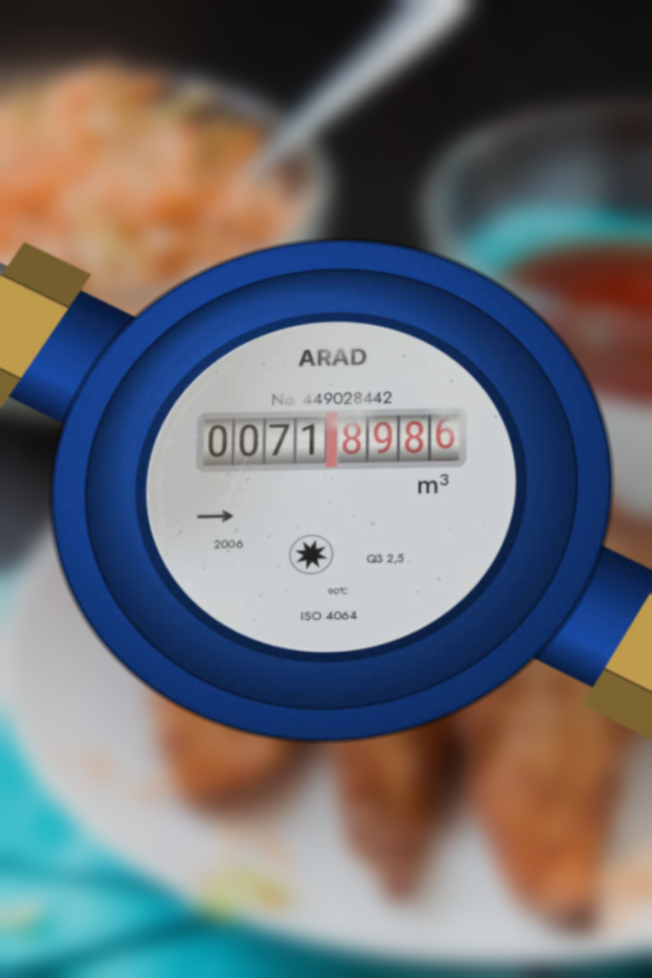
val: 71.8986 m³
